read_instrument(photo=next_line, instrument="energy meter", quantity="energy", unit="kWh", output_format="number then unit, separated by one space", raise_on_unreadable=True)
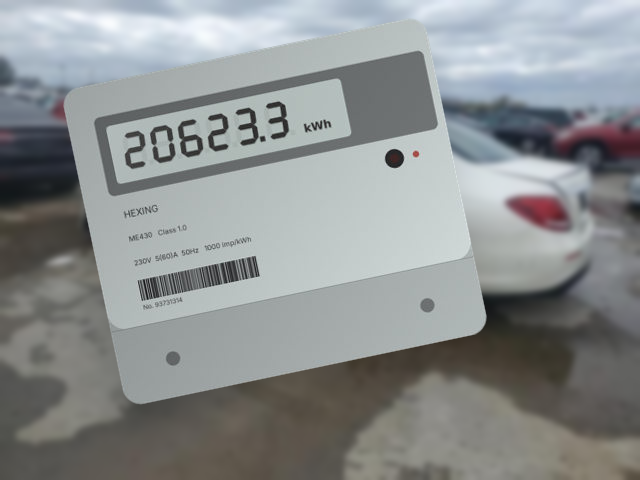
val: 20623.3 kWh
